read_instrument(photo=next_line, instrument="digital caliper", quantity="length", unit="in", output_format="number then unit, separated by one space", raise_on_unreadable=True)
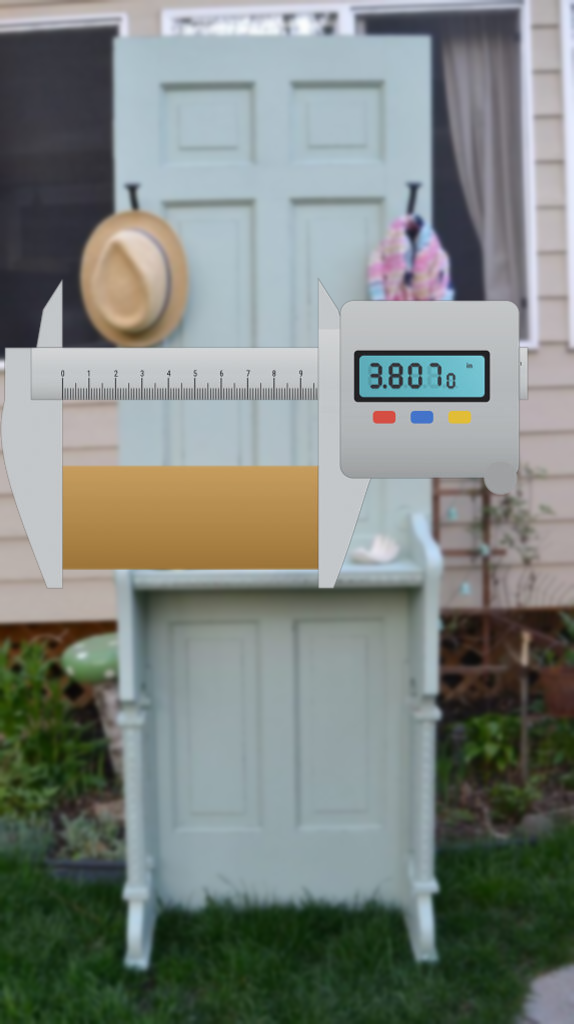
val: 3.8070 in
